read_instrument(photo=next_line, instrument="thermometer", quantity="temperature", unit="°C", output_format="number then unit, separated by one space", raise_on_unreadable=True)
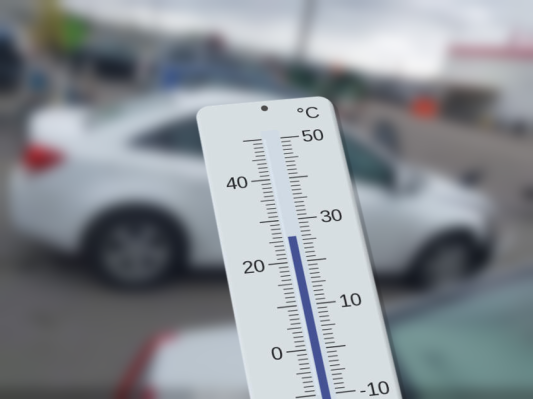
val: 26 °C
